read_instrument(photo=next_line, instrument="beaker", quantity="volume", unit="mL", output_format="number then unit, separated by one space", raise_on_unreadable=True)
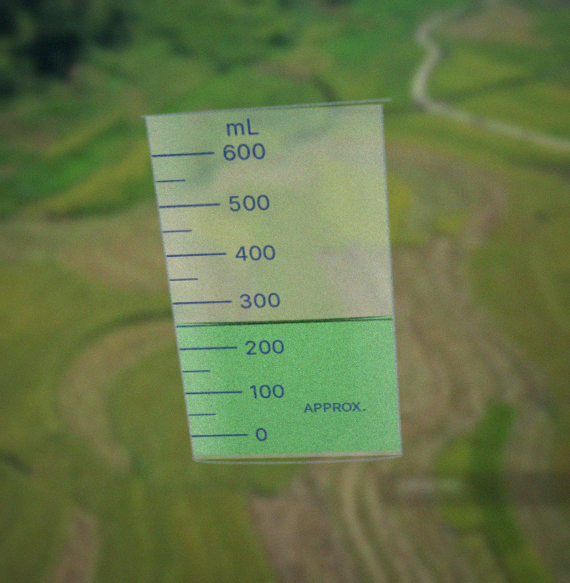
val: 250 mL
